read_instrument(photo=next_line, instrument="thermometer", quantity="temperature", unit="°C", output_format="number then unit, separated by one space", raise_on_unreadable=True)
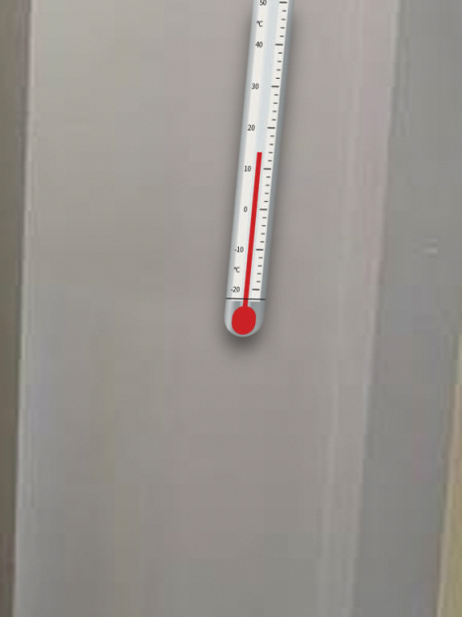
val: 14 °C
